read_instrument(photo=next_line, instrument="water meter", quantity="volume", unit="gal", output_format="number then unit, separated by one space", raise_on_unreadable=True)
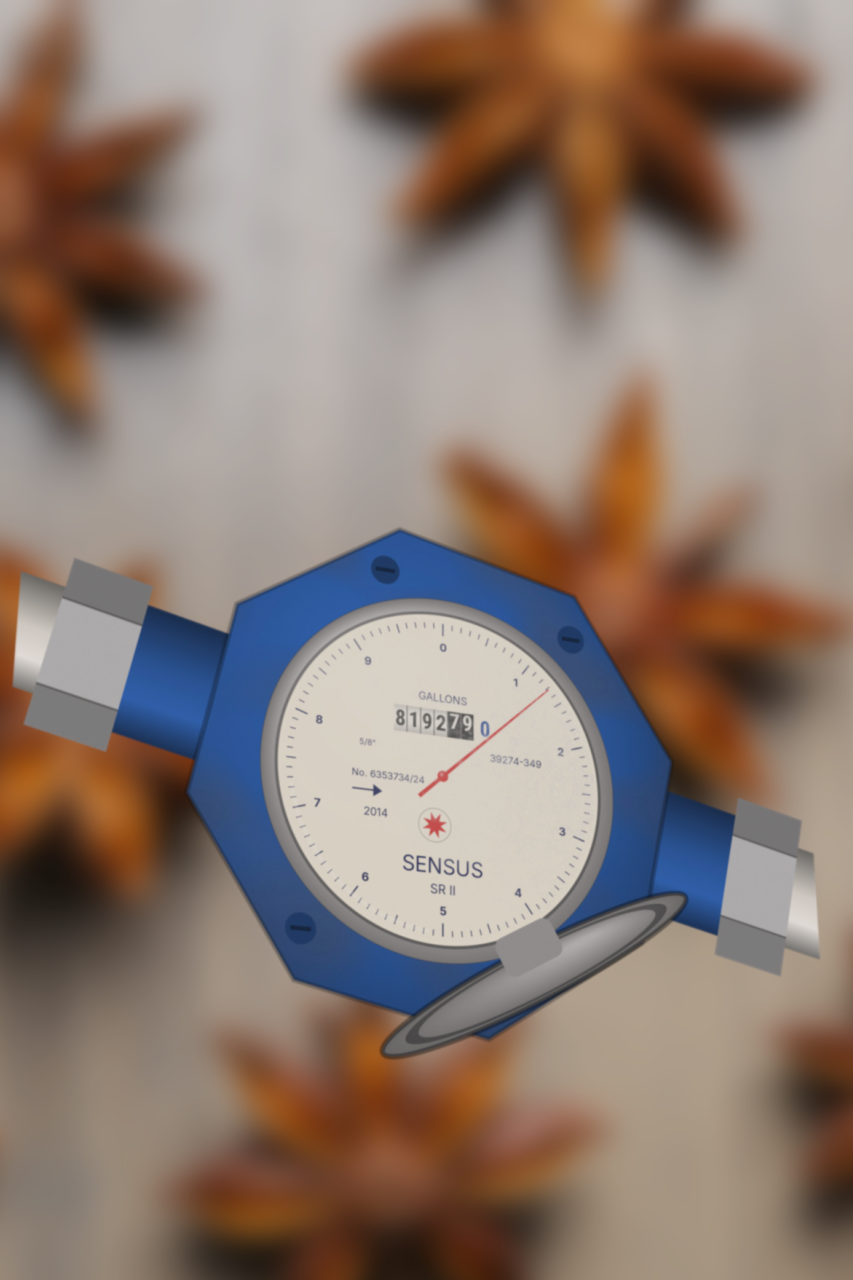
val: 8192791.3 gal
